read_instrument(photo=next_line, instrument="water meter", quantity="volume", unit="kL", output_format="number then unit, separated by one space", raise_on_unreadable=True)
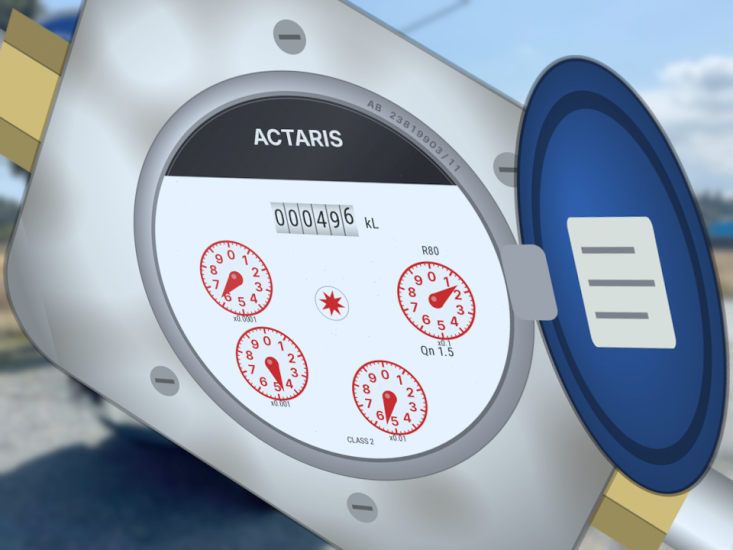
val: 496.1546 kL
